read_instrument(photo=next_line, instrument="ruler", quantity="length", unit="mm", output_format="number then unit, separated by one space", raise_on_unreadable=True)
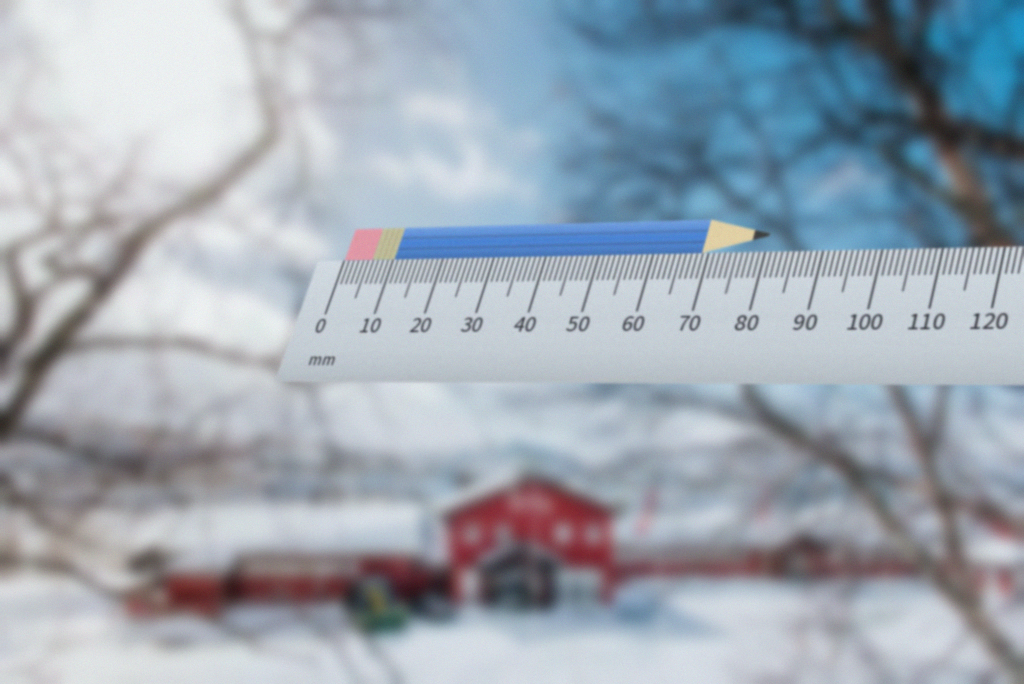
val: 80 mm
